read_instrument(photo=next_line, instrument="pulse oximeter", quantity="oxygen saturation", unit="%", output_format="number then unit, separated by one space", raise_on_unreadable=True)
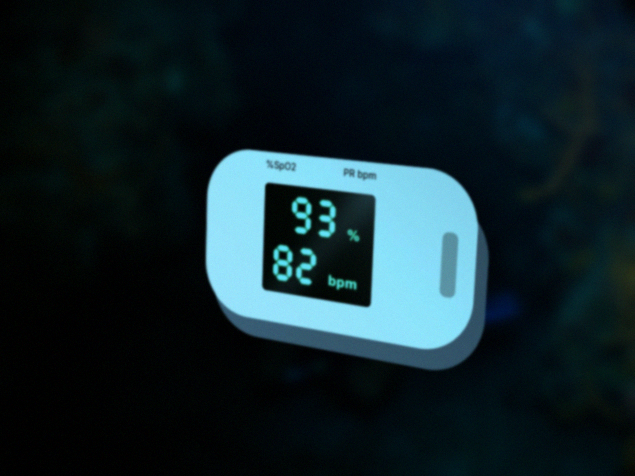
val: 93 %
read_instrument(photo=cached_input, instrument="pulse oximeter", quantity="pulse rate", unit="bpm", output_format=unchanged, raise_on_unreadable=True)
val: 82 bpm
